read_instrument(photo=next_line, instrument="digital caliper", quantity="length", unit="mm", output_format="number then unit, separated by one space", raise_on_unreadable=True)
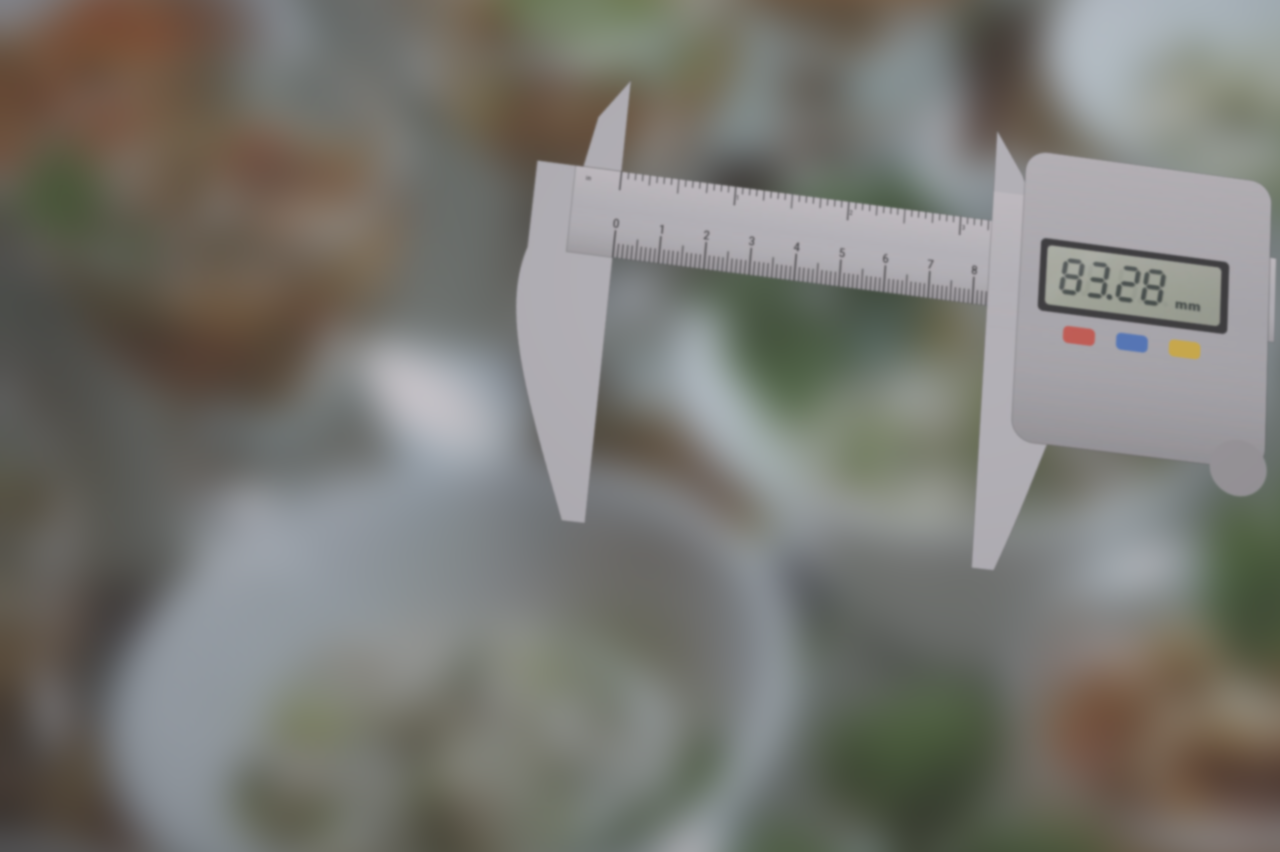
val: 83.28 mm
